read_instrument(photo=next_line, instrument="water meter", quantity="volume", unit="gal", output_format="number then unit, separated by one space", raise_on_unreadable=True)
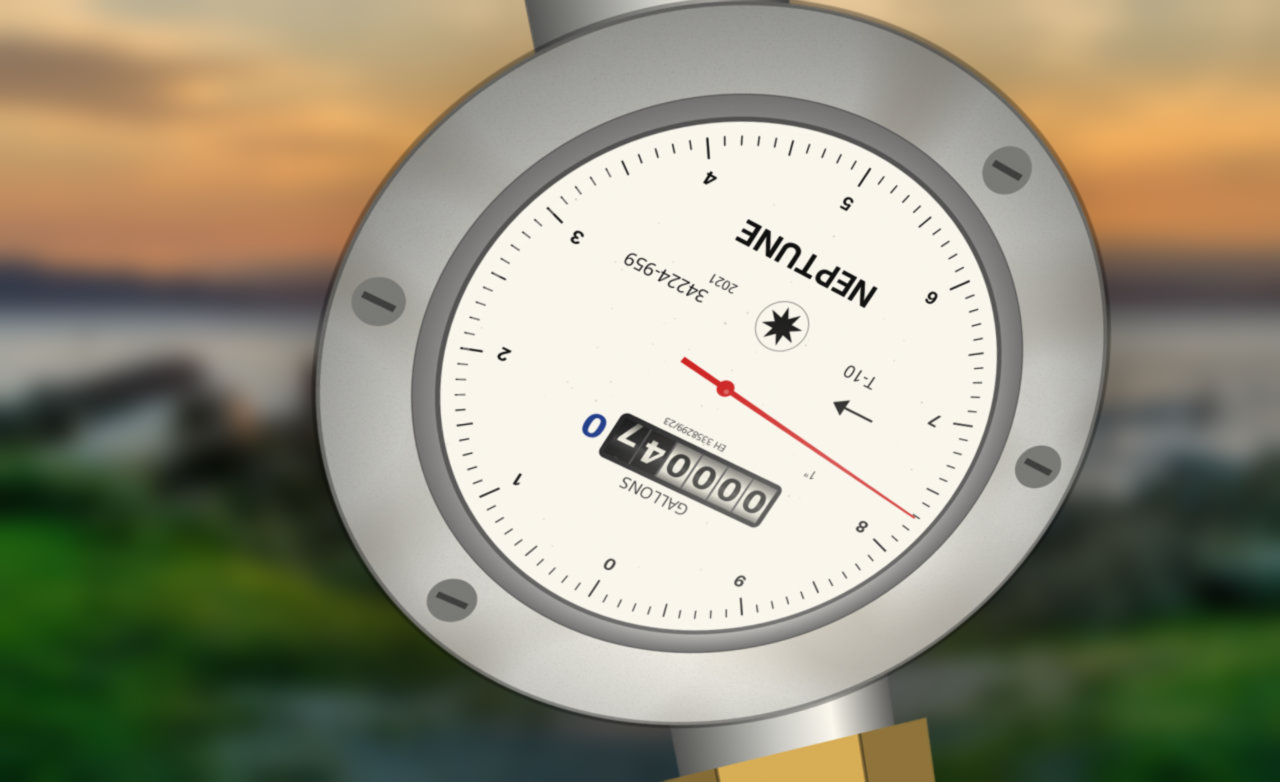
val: 467.7 gal
